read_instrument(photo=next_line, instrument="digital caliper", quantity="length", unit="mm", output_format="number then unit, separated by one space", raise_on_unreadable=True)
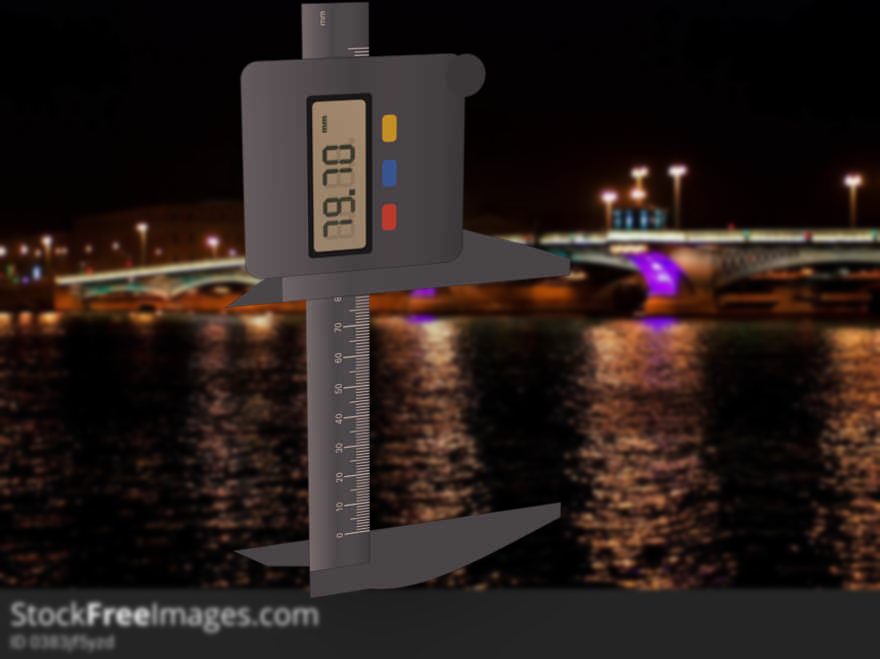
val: 79.70 mm
